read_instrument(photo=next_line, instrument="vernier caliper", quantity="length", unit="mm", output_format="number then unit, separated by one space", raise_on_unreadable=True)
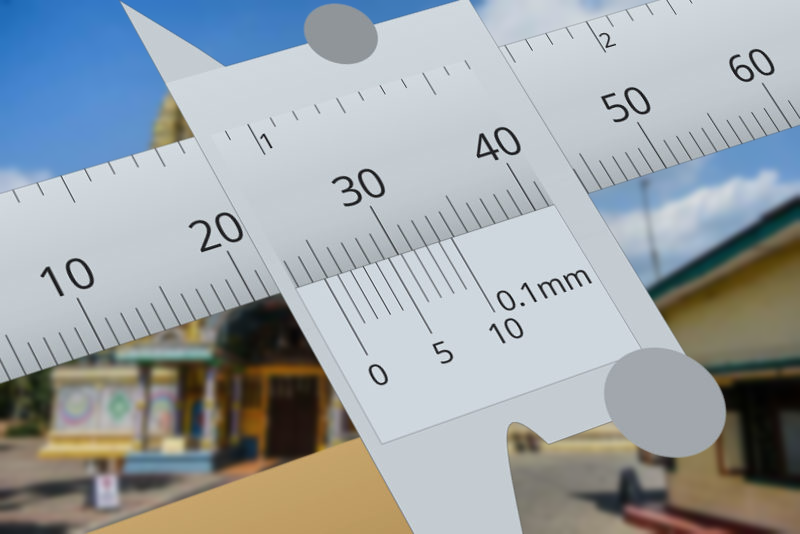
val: 24.8 mm
